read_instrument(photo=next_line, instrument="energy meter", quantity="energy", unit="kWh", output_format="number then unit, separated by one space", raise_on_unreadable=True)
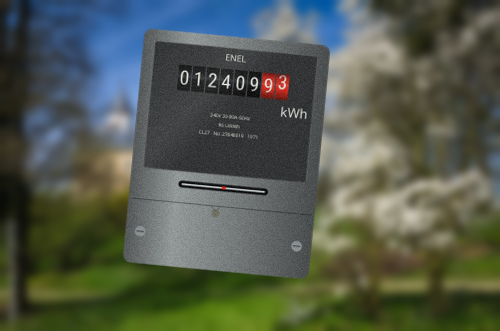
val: 12409.93 kWh
